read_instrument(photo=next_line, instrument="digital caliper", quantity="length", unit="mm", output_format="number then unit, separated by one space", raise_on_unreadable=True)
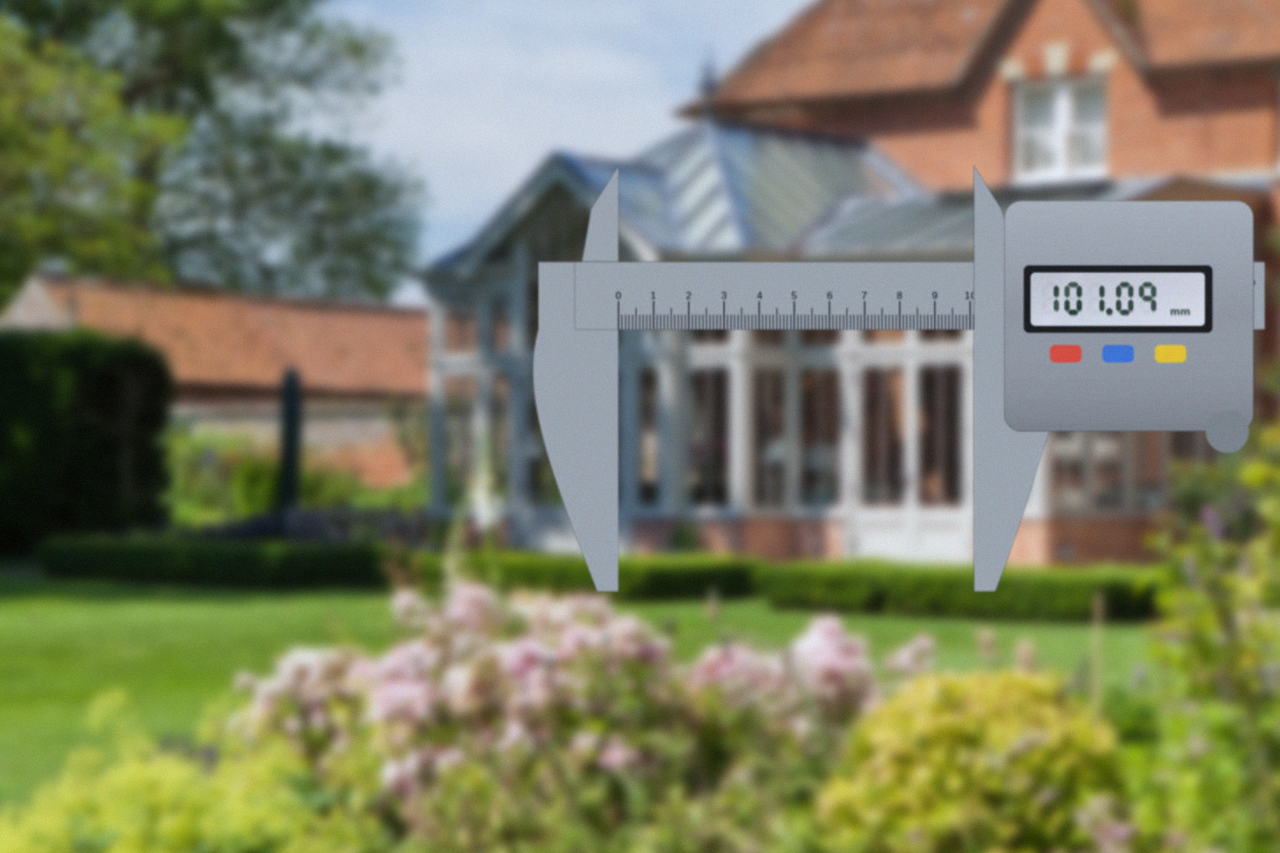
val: 101.09 mm
